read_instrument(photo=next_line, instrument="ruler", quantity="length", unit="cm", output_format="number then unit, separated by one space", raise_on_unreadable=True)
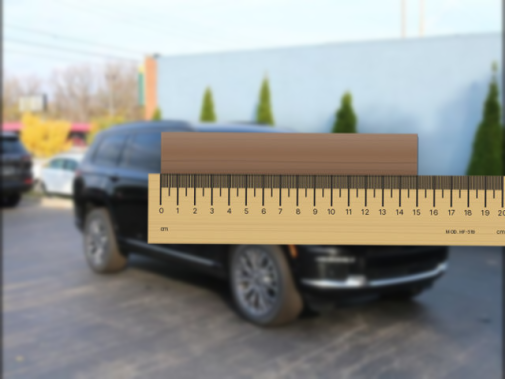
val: 15 cm
